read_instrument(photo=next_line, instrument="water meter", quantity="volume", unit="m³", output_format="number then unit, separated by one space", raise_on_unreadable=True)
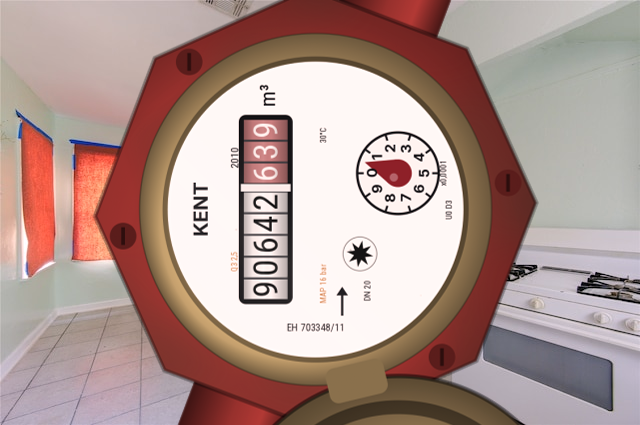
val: 90642.6390 m³
